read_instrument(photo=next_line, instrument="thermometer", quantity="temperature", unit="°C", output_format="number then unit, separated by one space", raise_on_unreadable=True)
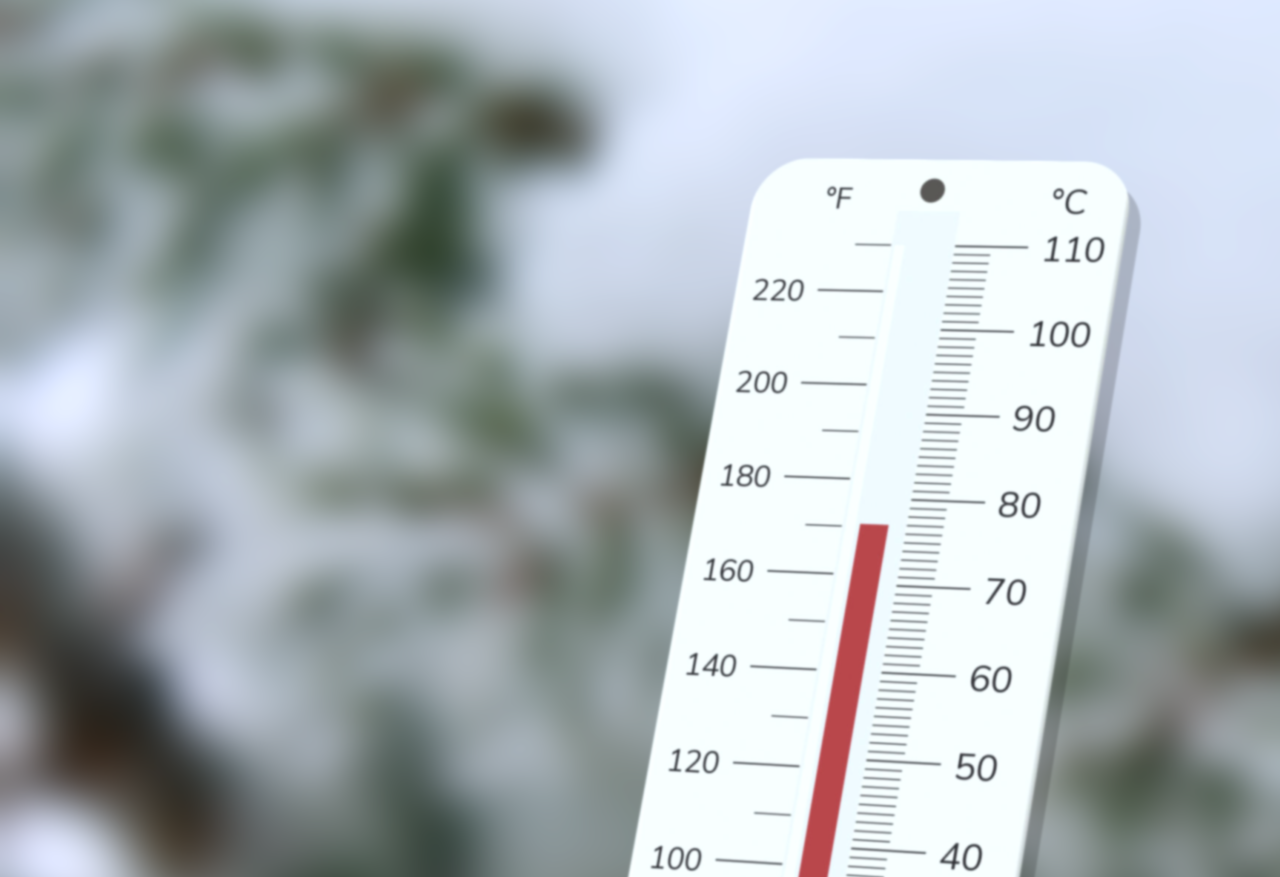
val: 77 °C
